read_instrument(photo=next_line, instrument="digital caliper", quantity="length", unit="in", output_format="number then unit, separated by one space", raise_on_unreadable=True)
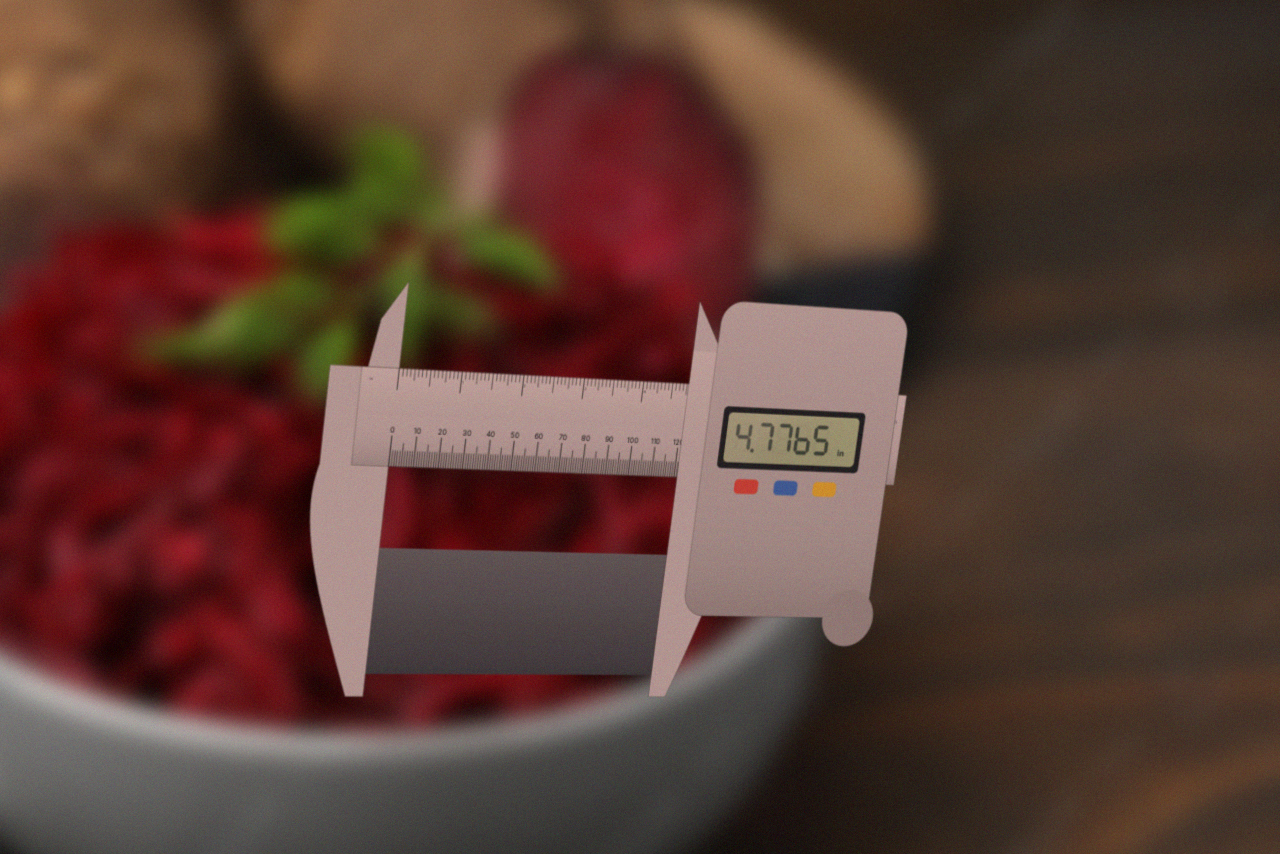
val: 4.7765 in
